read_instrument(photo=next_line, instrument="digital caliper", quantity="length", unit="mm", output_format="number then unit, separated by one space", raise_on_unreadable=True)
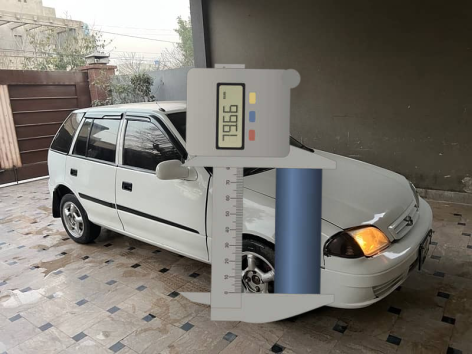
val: 79.66 mm
